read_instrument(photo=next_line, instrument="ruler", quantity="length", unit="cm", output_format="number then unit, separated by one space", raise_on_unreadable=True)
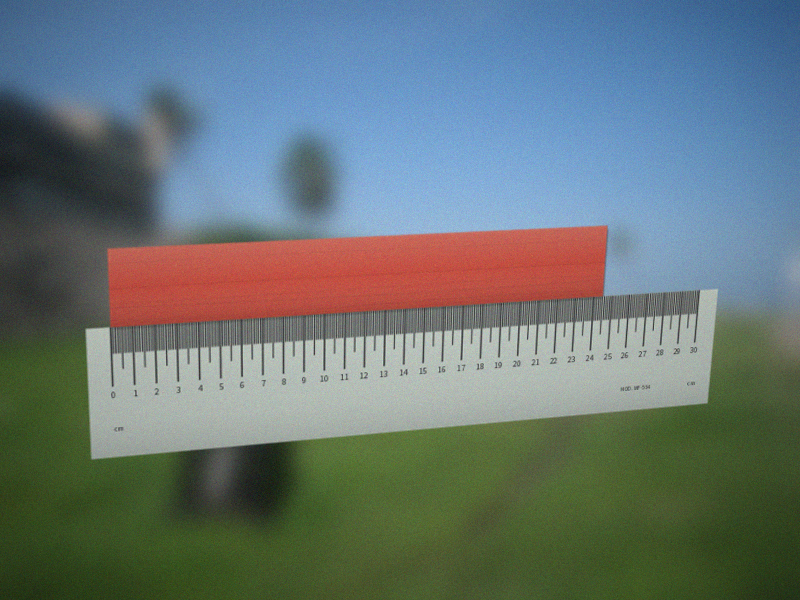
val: 24.5 cm
